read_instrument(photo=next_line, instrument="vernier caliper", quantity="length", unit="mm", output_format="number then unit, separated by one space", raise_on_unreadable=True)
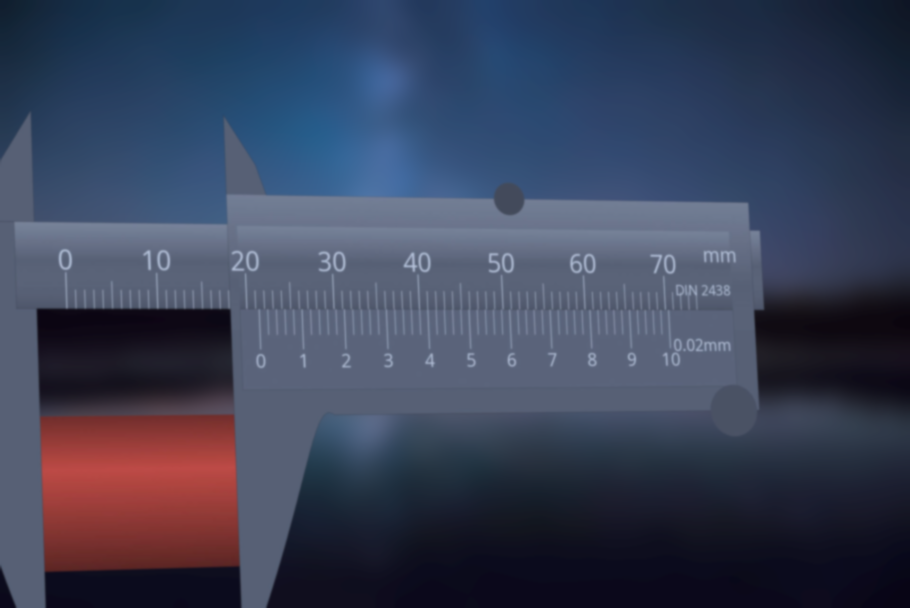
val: 21.4 mm
